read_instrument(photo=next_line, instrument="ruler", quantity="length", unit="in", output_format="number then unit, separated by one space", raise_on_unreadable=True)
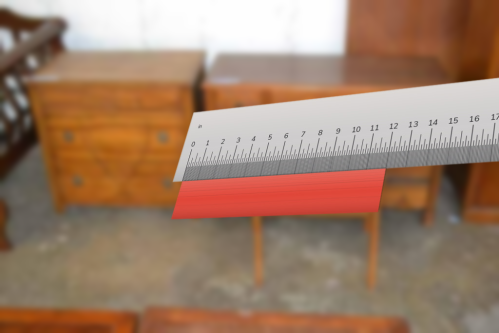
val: 12 in
